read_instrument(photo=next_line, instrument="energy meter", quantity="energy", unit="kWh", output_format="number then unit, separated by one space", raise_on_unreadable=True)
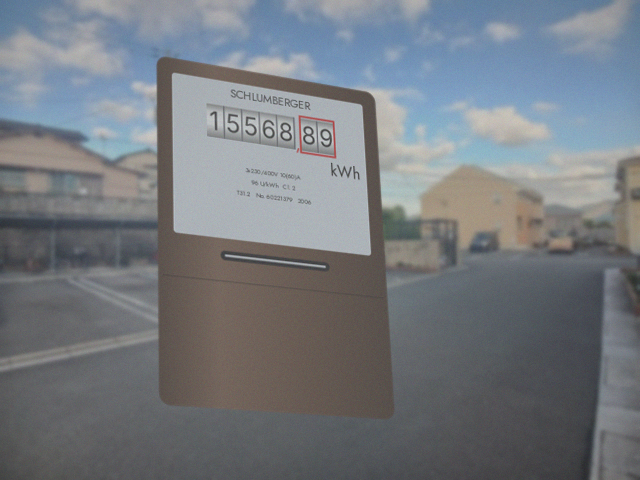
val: 15568.89 kWh
